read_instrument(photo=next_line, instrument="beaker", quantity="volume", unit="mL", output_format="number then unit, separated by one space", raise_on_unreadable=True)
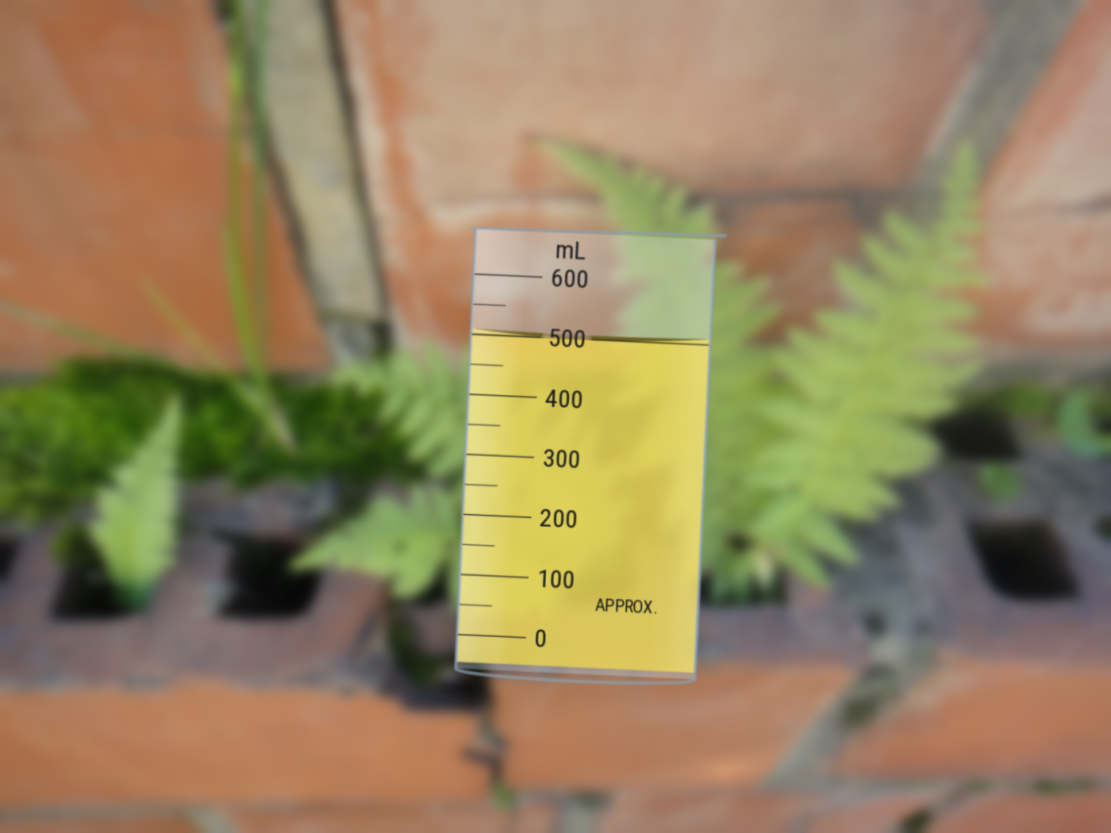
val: 500 mL
